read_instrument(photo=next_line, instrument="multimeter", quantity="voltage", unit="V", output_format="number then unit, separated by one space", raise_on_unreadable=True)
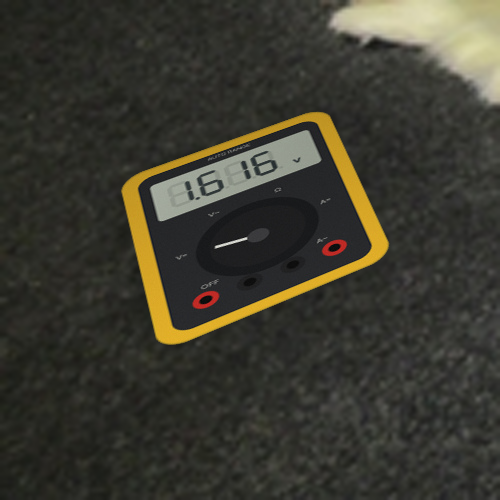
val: 1.616 V
